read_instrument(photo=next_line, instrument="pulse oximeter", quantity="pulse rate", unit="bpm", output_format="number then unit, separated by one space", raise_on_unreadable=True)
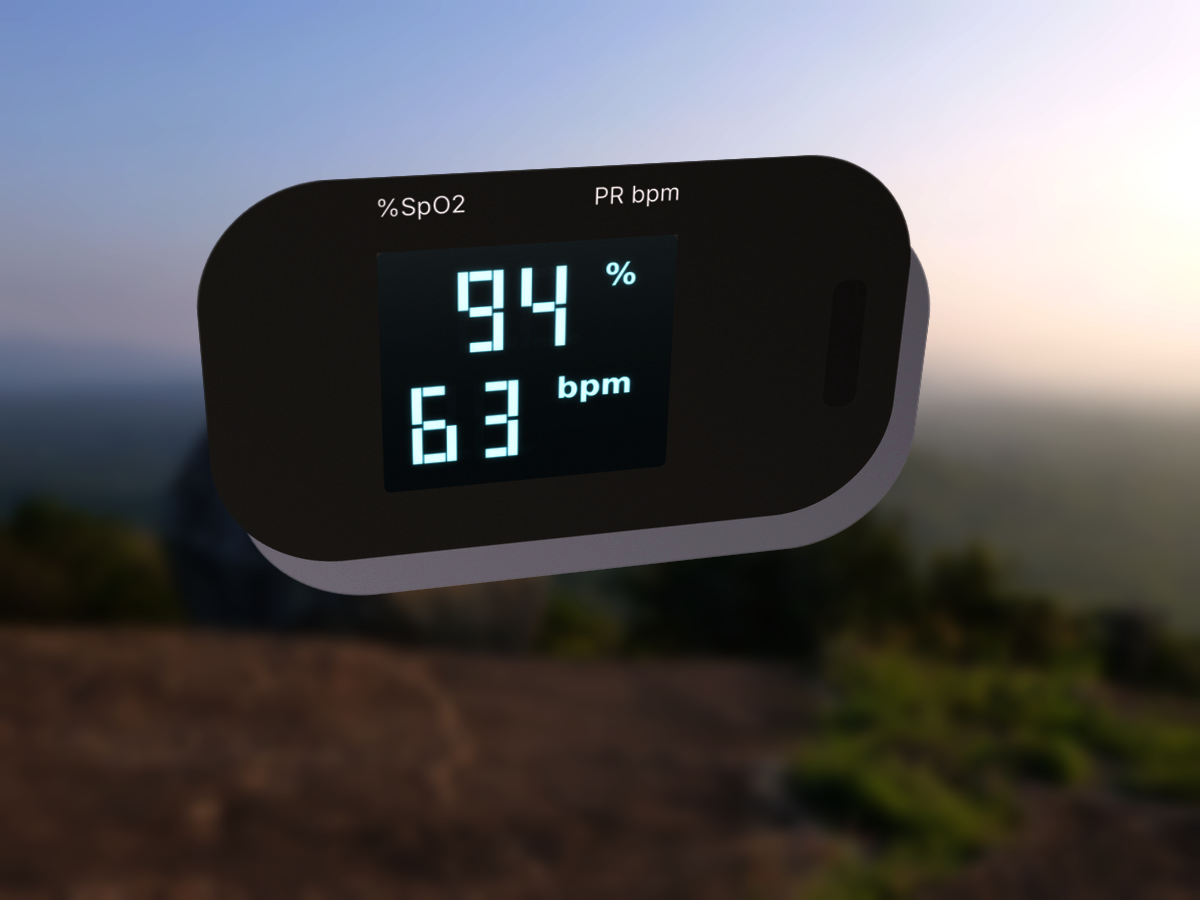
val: 63 bpm
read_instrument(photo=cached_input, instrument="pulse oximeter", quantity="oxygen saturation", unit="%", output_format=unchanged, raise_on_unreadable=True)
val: 94 %
